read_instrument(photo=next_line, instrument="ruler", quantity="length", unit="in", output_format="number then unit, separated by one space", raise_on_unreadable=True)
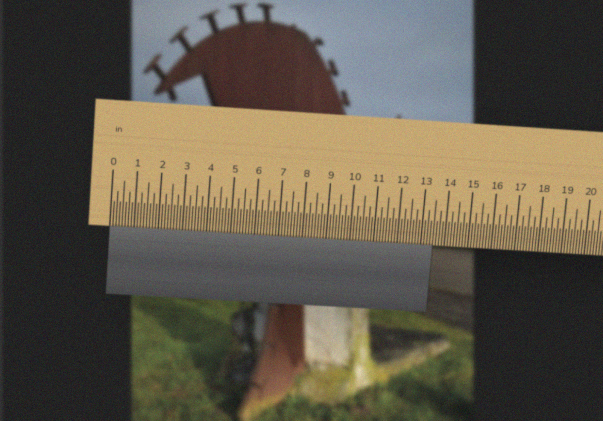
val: 13.5 in
